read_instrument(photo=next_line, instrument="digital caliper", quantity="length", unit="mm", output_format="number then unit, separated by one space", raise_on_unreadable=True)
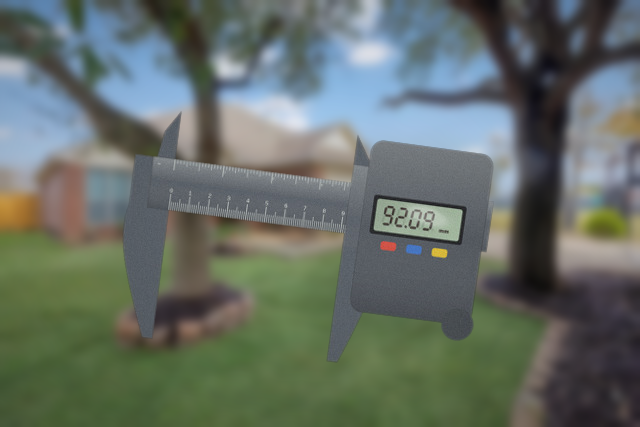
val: 92.09 mm
